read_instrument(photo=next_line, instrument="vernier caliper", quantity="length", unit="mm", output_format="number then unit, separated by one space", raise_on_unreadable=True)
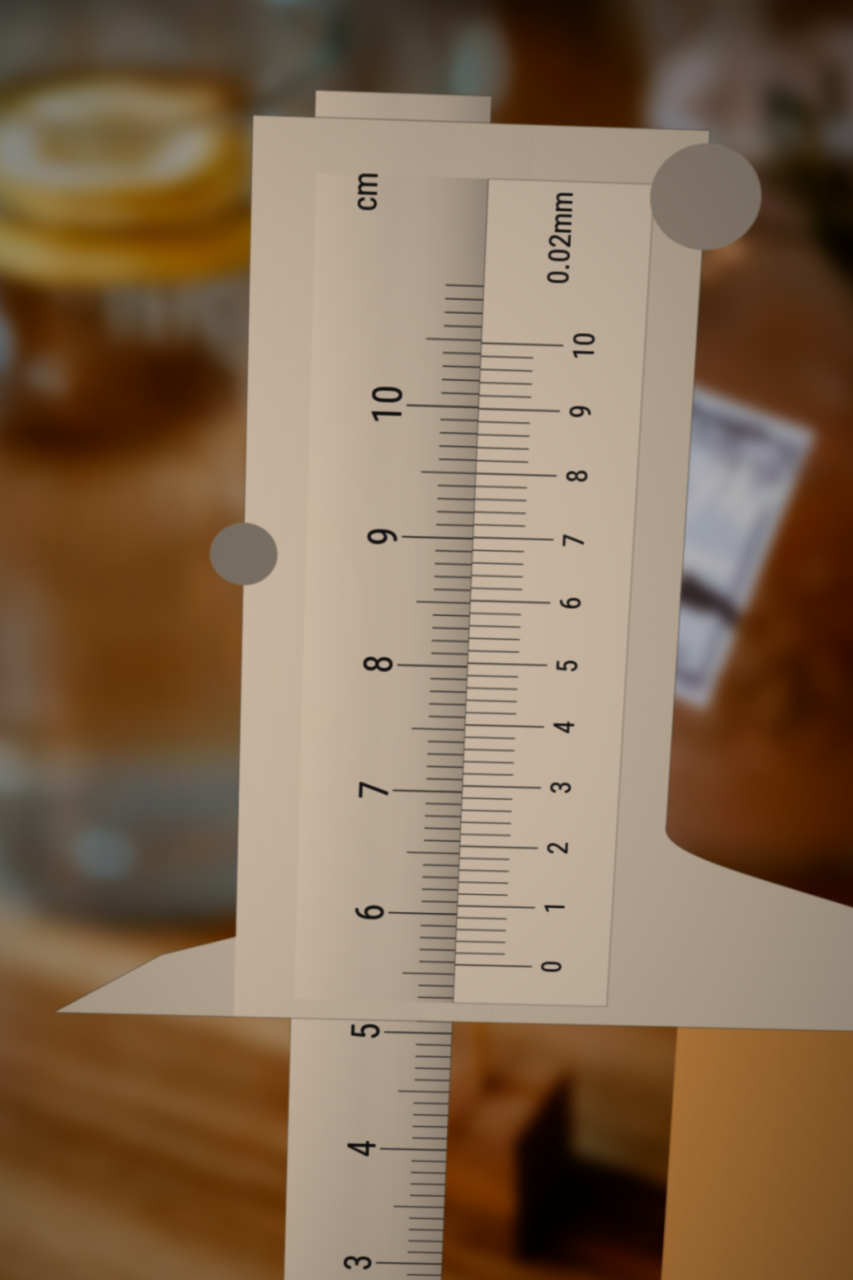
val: 55.8 mm
